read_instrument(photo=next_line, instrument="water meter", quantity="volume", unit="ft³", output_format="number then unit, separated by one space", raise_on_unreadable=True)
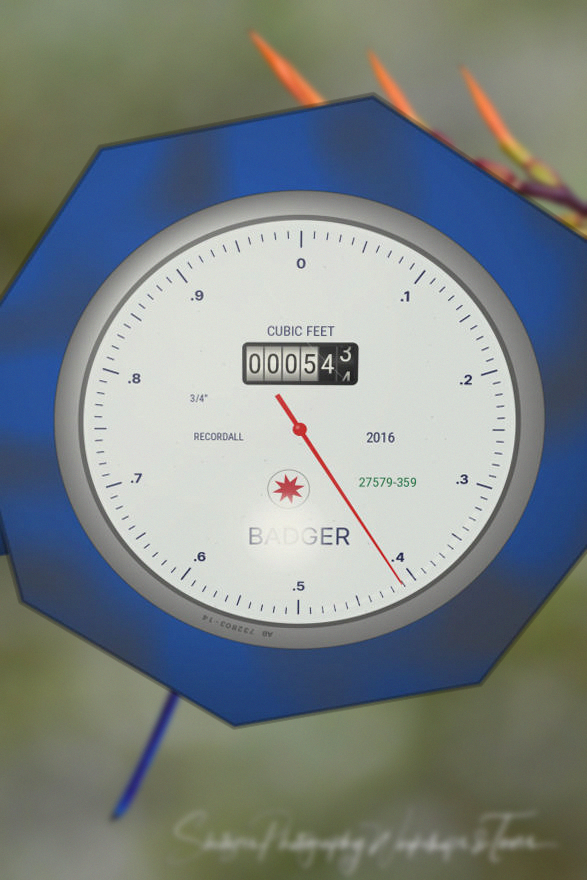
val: 543.41 ft³
